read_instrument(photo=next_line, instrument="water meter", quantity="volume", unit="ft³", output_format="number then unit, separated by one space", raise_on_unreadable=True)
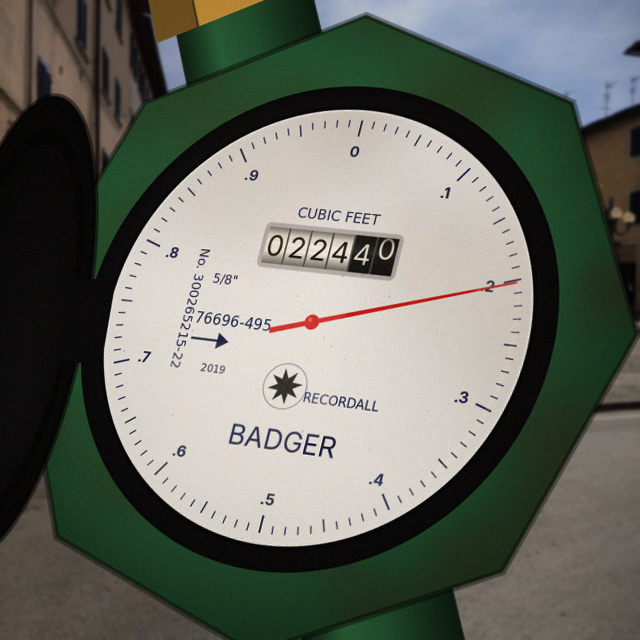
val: 22440.20 ft³
